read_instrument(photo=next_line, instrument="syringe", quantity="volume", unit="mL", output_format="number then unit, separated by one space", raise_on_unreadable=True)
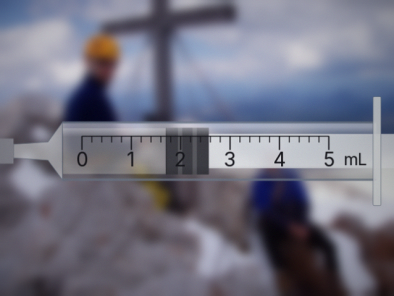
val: 1.7 mL
